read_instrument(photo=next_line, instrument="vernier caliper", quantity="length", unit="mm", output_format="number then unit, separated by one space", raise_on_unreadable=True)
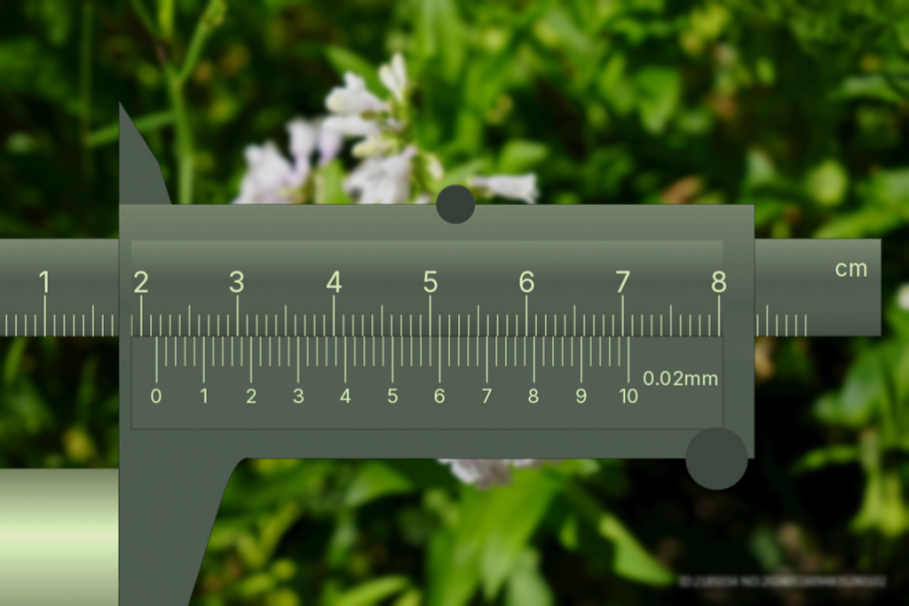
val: 21.6 mm
